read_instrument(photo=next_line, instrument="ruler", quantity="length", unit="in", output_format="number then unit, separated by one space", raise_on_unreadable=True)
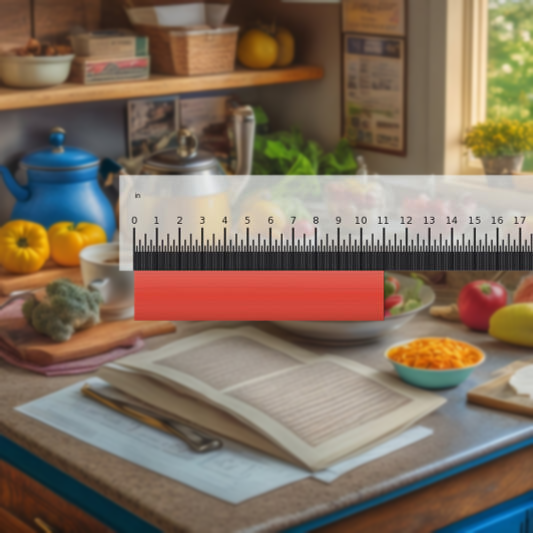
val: 11 in
